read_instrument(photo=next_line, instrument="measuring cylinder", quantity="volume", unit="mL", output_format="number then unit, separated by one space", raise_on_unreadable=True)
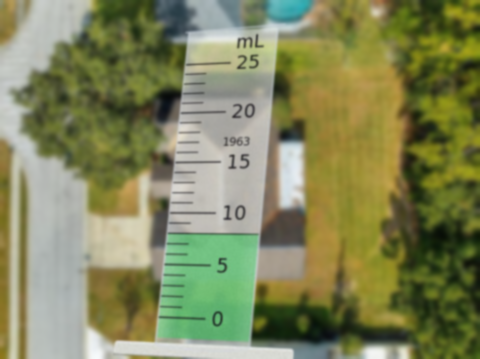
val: 8 mL
